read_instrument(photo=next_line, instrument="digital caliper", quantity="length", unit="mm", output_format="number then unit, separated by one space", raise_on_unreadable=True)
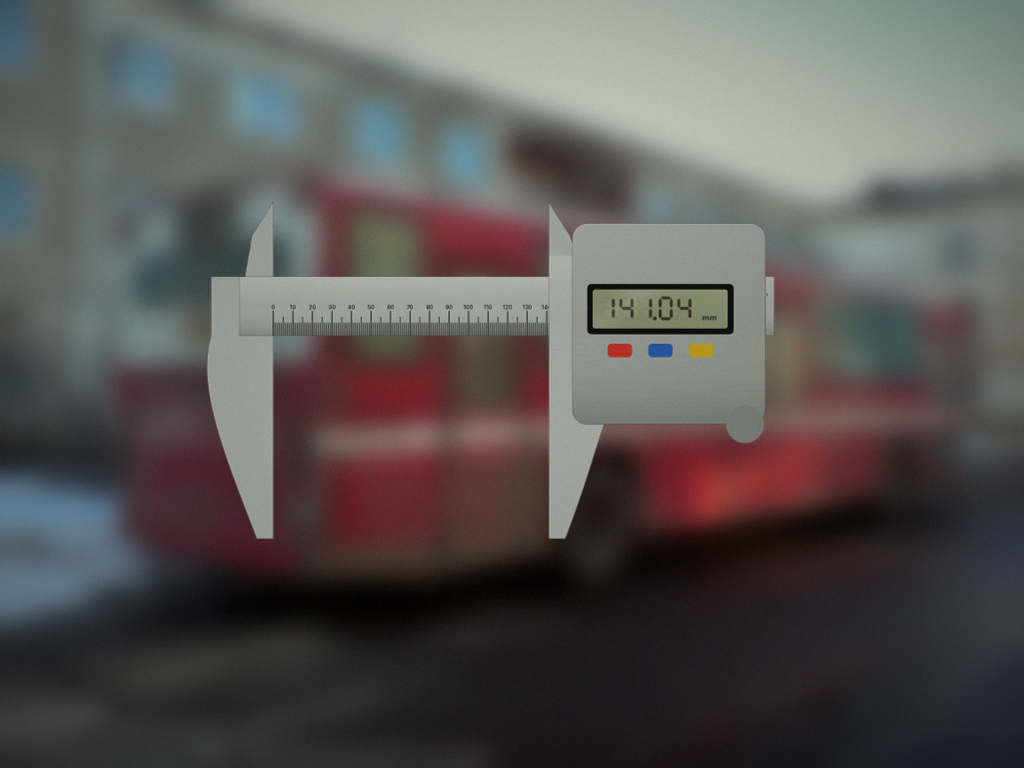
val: 141.04 mm
